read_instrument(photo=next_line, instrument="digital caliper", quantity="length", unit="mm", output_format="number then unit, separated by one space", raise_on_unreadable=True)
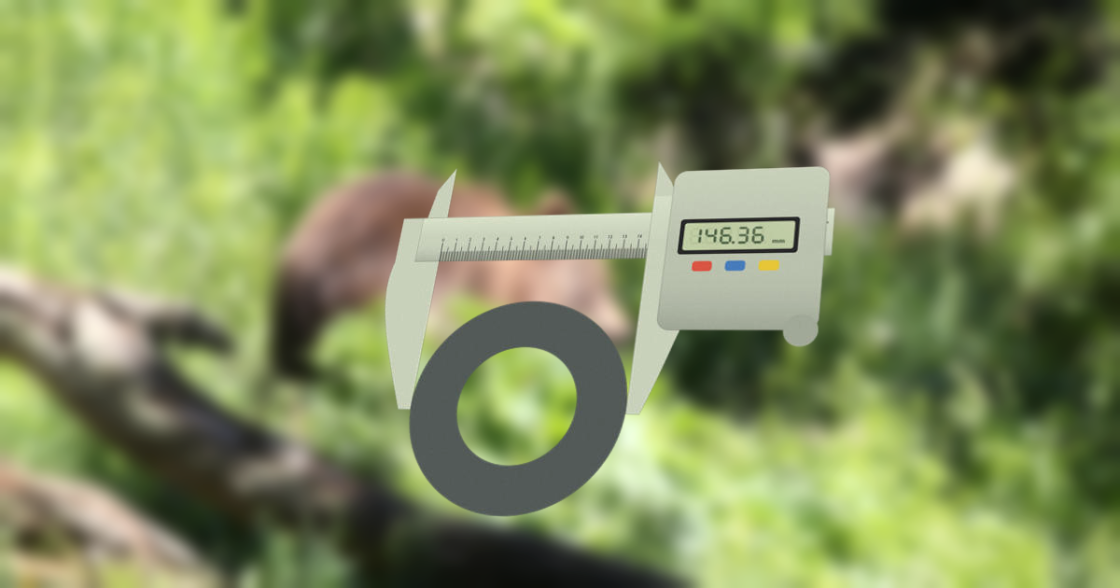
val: 146.36 mm
